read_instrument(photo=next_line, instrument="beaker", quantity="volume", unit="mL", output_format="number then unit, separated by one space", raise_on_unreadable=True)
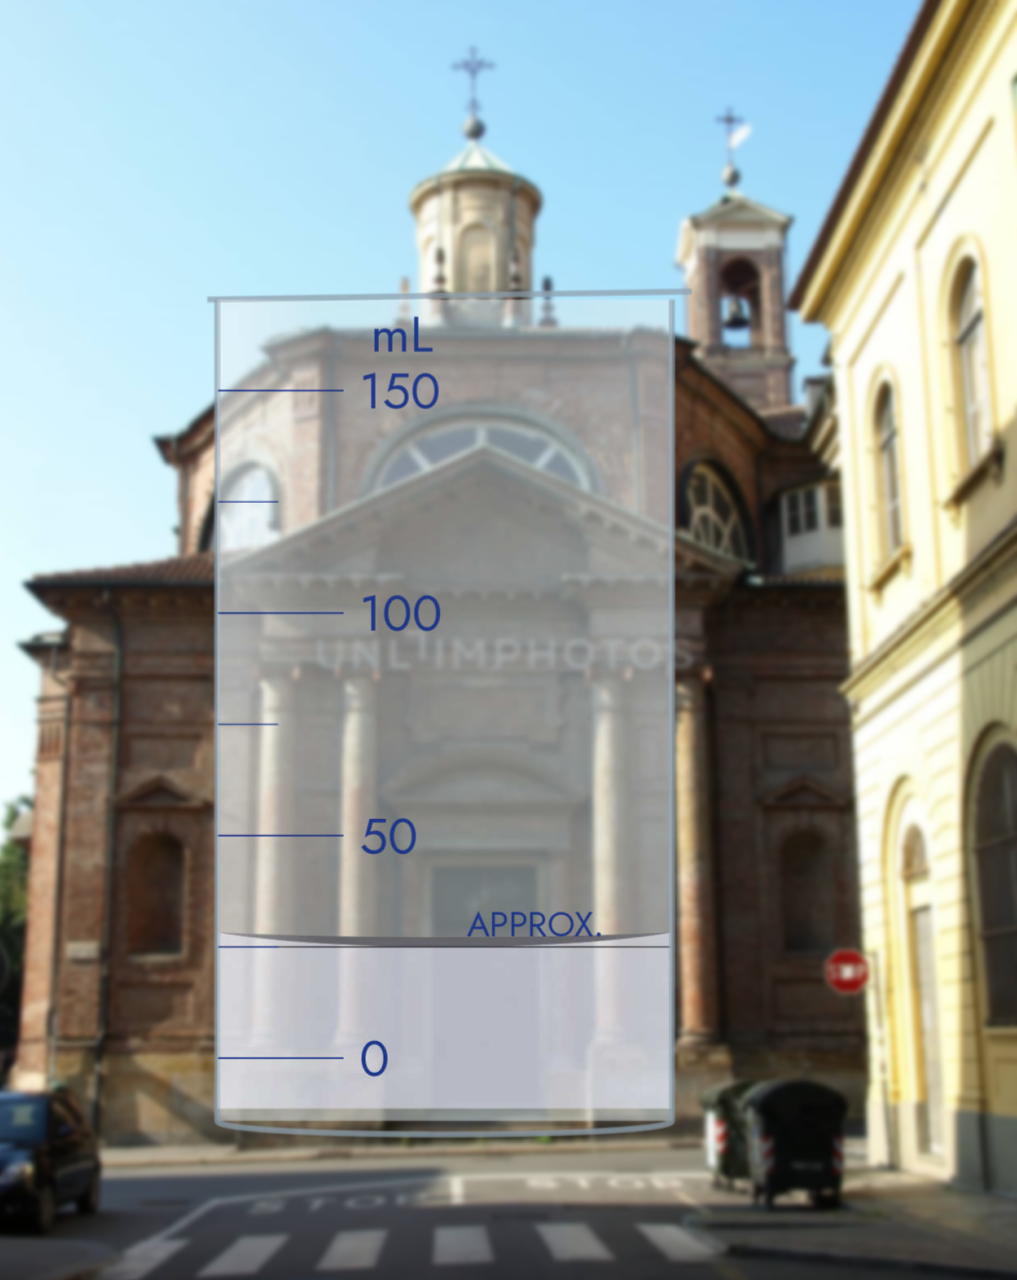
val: 25 mL
